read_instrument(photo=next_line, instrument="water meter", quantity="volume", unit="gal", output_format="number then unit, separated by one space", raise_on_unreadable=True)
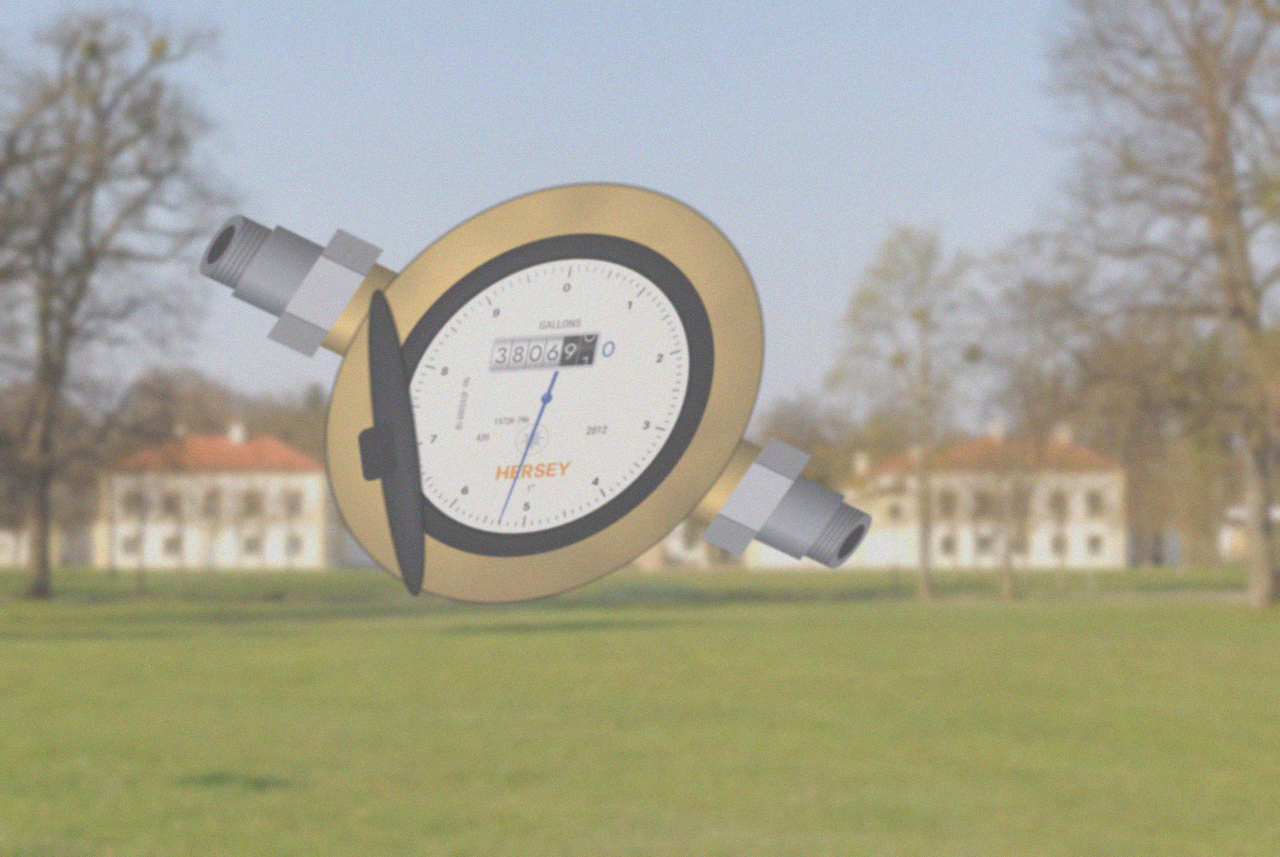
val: 3806905.3 gal
